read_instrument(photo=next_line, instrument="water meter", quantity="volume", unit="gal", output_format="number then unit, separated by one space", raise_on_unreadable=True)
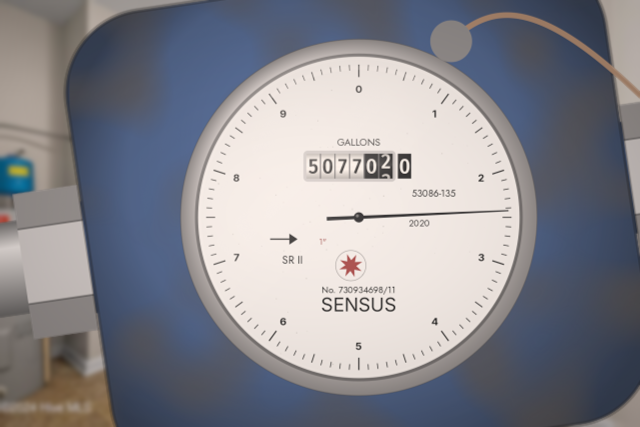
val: 5077022.4 gal
